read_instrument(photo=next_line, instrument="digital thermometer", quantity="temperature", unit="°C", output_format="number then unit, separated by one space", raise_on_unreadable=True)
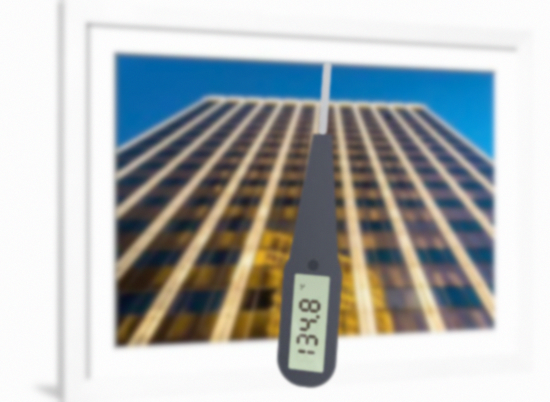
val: 134.8 °C
